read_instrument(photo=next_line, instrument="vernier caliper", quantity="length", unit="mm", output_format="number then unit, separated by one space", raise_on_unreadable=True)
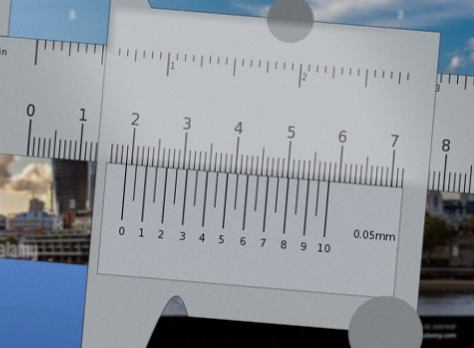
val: 19.0 mm
